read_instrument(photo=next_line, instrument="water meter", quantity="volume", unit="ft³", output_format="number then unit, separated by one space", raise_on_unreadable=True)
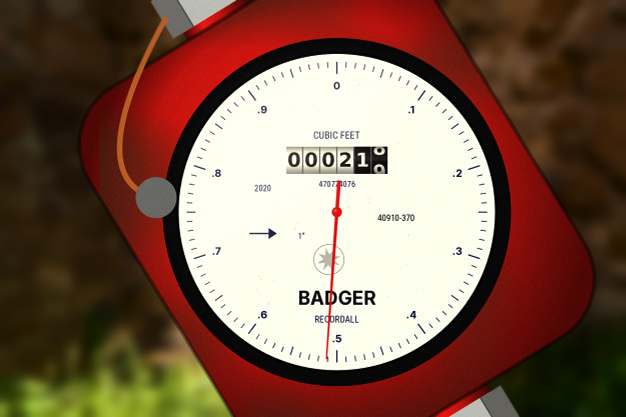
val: 218.51 ft³
